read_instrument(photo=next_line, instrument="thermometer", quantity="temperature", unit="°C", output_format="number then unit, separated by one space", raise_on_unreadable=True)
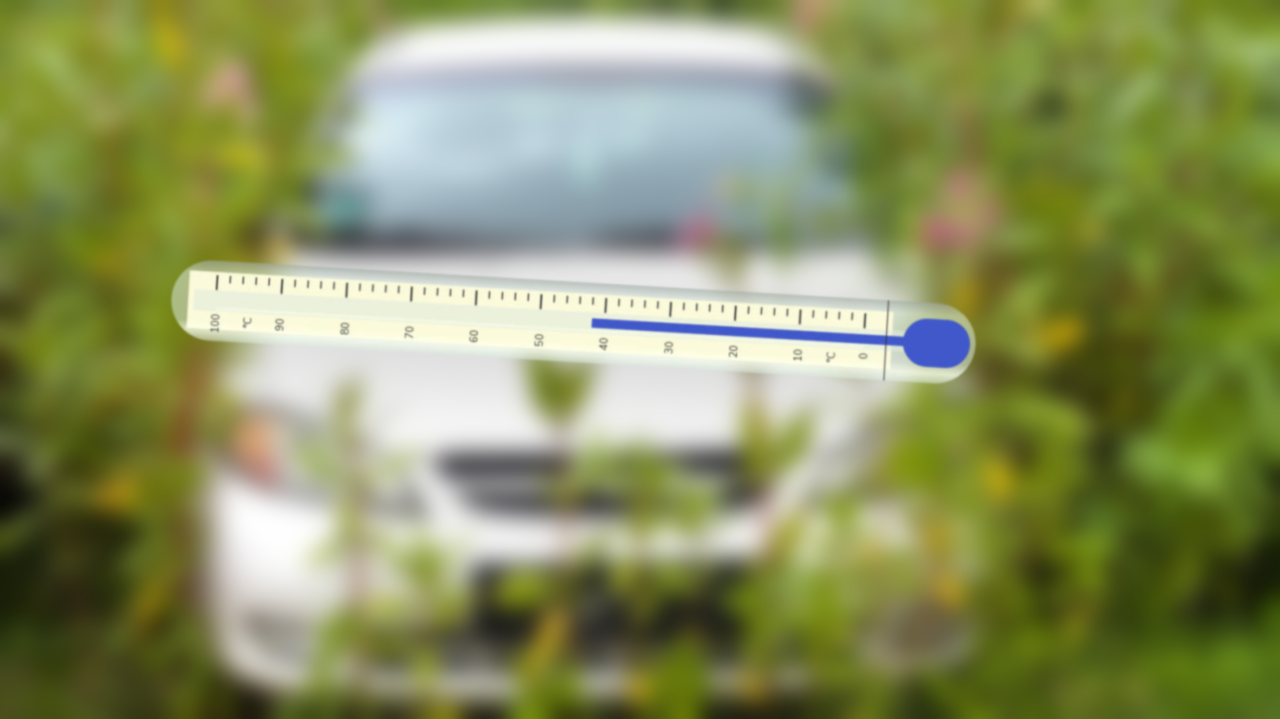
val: 42 °C
